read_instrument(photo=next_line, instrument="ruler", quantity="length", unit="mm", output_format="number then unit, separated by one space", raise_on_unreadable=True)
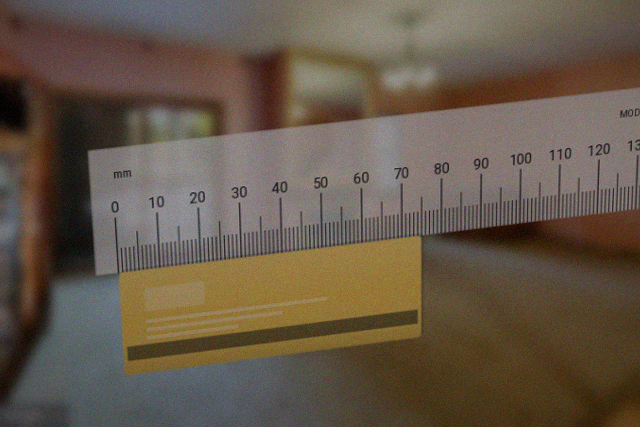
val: 75 mm
